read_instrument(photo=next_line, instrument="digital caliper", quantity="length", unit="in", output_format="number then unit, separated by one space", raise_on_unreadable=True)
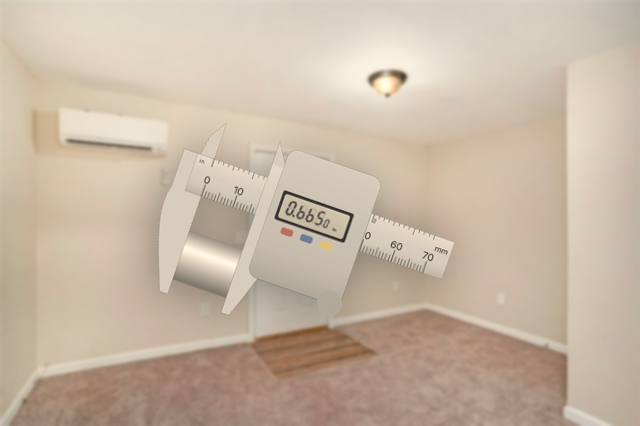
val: 0.6650 in
